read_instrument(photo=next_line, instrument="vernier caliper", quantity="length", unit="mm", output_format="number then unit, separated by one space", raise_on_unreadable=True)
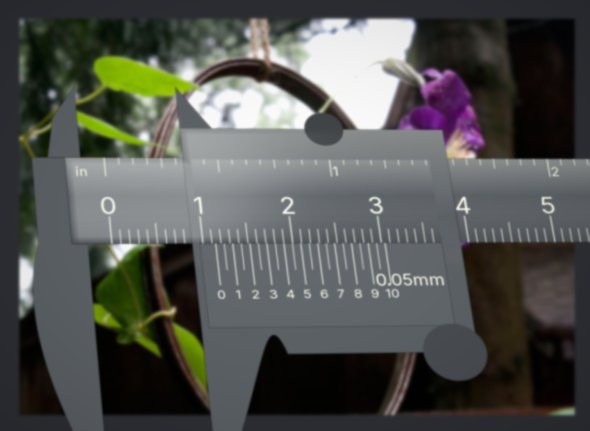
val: 11.4 mm
